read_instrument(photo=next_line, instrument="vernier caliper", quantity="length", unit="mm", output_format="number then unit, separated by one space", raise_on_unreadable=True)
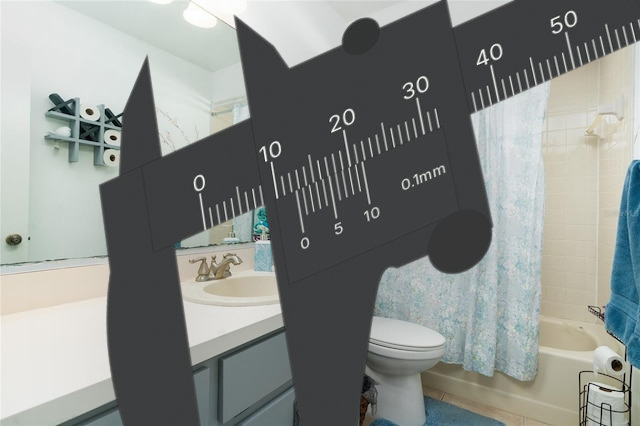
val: 12.6 mm
